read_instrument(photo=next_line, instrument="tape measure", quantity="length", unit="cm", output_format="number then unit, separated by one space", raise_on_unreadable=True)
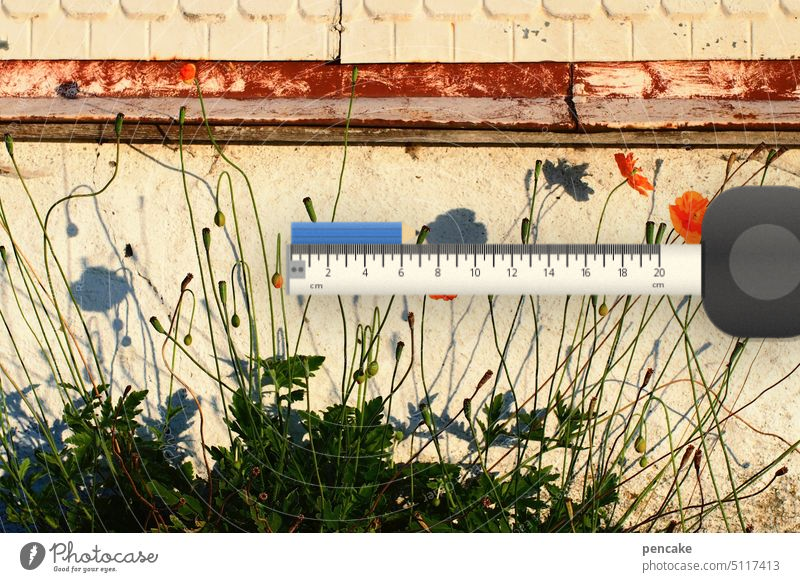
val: 7 cm
